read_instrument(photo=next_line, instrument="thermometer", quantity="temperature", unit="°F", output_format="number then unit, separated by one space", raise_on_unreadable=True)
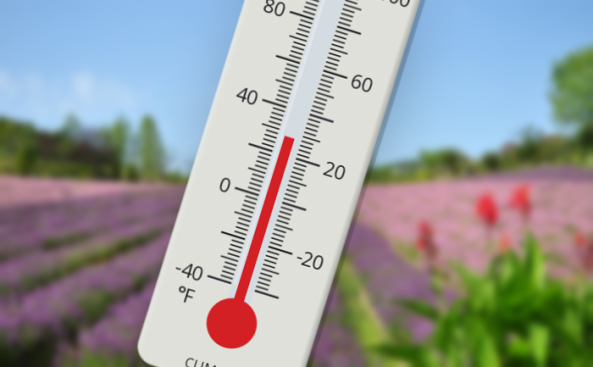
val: 28 °F
